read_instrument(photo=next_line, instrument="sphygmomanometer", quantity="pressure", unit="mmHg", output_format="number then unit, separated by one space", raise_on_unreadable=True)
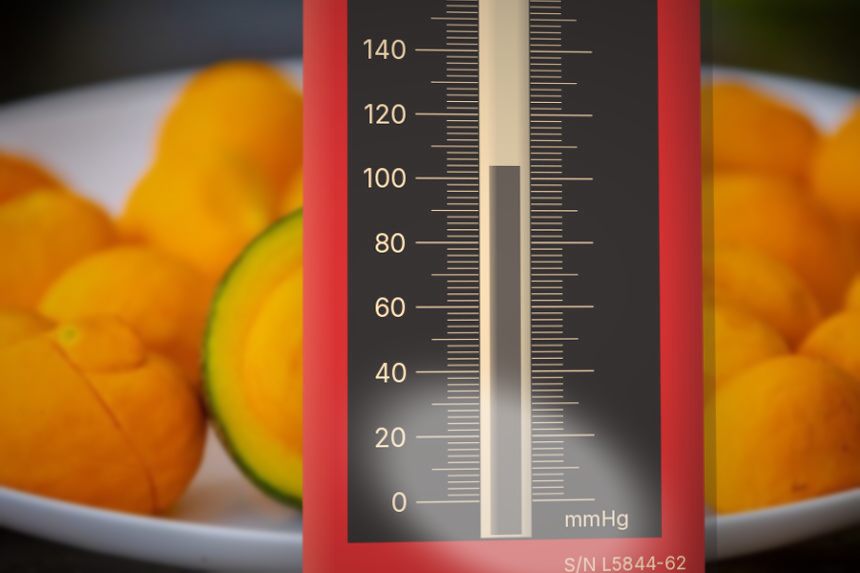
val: 104 mmHg
